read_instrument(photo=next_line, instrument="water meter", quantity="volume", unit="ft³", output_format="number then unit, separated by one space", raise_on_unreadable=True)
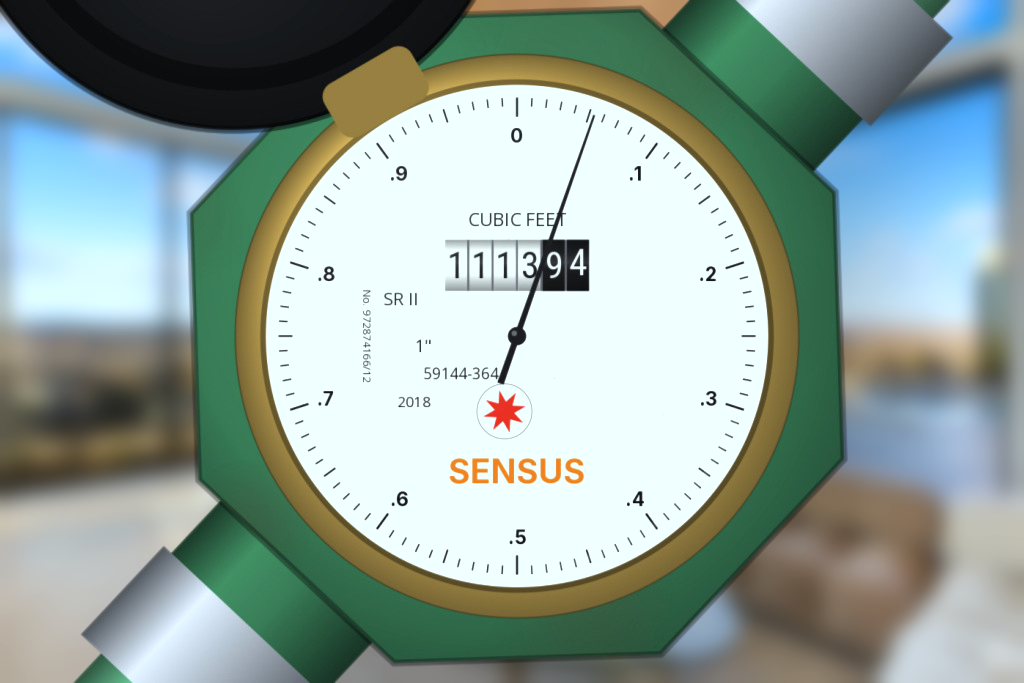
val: 111394.05 ft³
